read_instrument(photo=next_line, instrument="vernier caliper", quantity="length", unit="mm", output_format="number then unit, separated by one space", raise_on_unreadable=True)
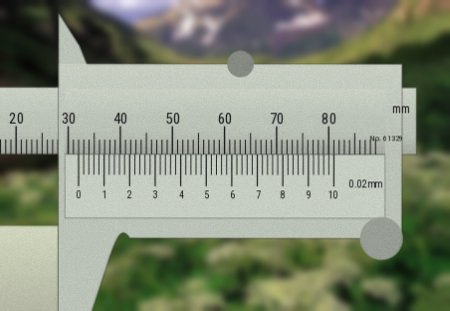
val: 32.0 mm
